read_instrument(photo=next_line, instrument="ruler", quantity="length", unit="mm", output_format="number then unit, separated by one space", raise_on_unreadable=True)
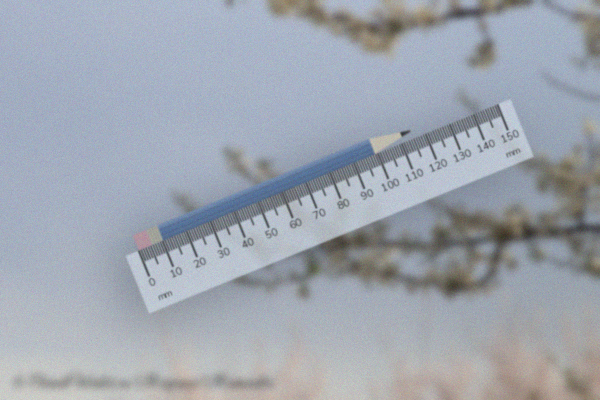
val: 115 mm
